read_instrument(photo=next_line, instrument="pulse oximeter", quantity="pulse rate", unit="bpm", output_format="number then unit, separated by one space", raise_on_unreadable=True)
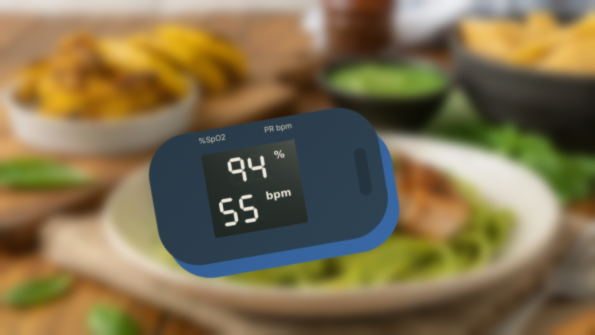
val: 55 bpm
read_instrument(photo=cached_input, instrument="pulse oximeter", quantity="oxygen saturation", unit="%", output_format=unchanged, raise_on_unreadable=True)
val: 94 %
